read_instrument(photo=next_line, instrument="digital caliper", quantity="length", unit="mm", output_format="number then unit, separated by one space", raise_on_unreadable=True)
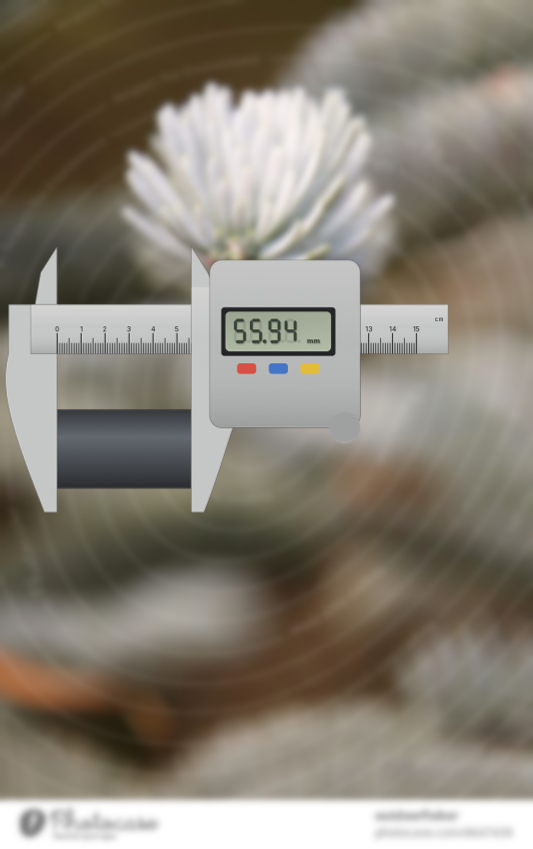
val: 55.94 mm
